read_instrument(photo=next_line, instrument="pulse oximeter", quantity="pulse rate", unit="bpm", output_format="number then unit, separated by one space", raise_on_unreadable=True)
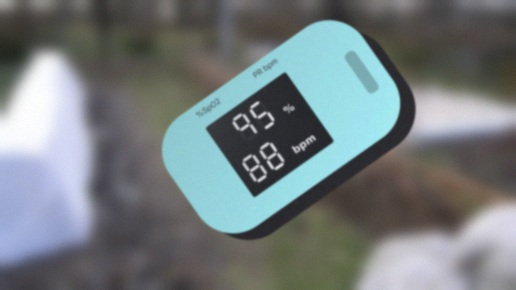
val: 88 bpm
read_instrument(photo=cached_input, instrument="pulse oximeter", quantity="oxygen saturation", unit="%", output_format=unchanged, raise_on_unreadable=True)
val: 95 %
